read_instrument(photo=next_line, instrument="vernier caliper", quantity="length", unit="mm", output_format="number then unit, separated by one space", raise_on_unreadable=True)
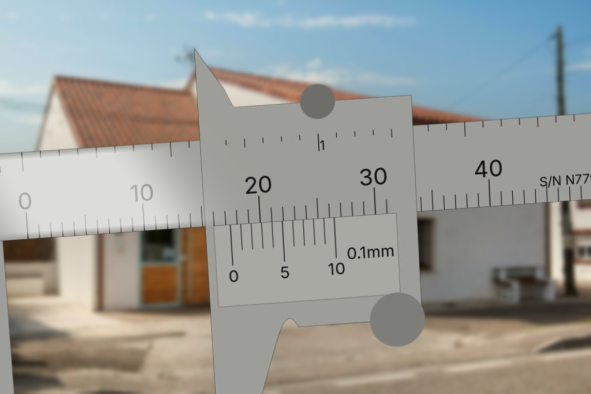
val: 17.4 mm
